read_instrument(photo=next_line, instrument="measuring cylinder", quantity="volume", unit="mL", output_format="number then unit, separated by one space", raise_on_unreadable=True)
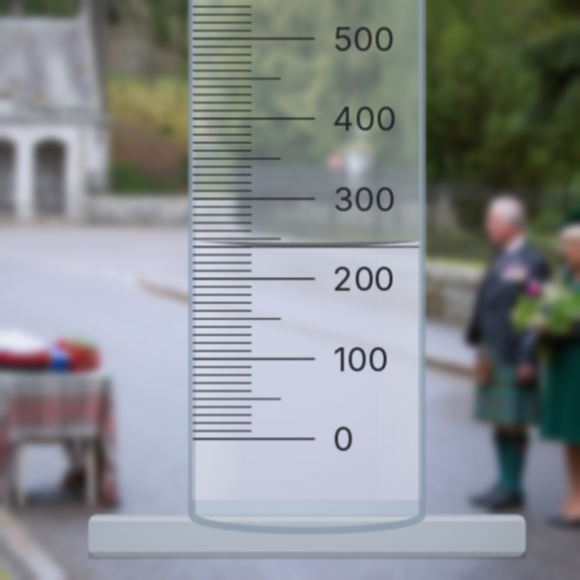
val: 240 mL
